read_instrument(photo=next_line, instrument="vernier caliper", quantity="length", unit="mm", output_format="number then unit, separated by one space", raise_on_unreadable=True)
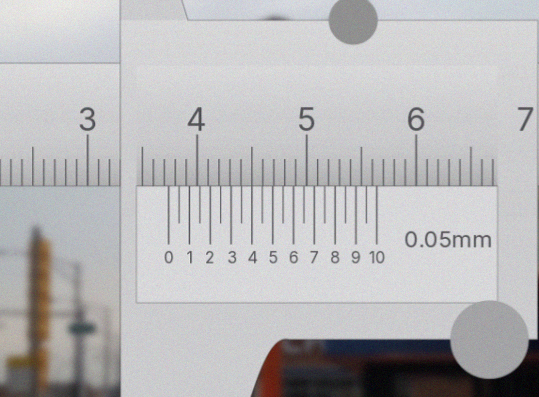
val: 37.4 mm
